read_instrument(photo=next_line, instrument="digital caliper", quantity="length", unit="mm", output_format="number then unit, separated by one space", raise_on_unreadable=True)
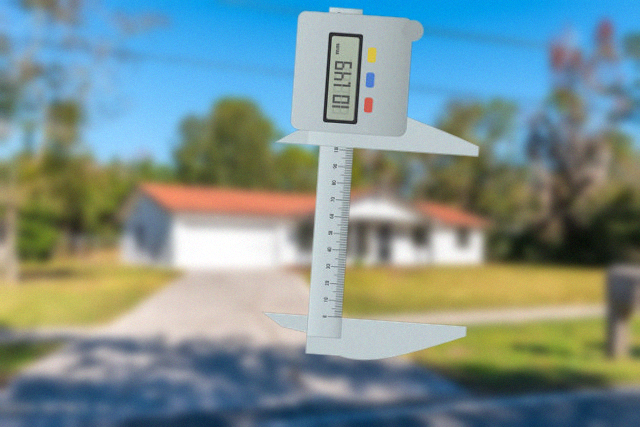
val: 101.49 mm
